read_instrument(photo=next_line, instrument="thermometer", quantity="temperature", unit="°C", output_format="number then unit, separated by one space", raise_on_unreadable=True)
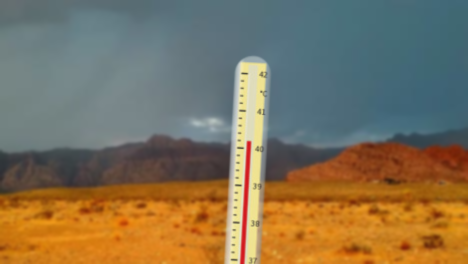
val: 40.2 °C
